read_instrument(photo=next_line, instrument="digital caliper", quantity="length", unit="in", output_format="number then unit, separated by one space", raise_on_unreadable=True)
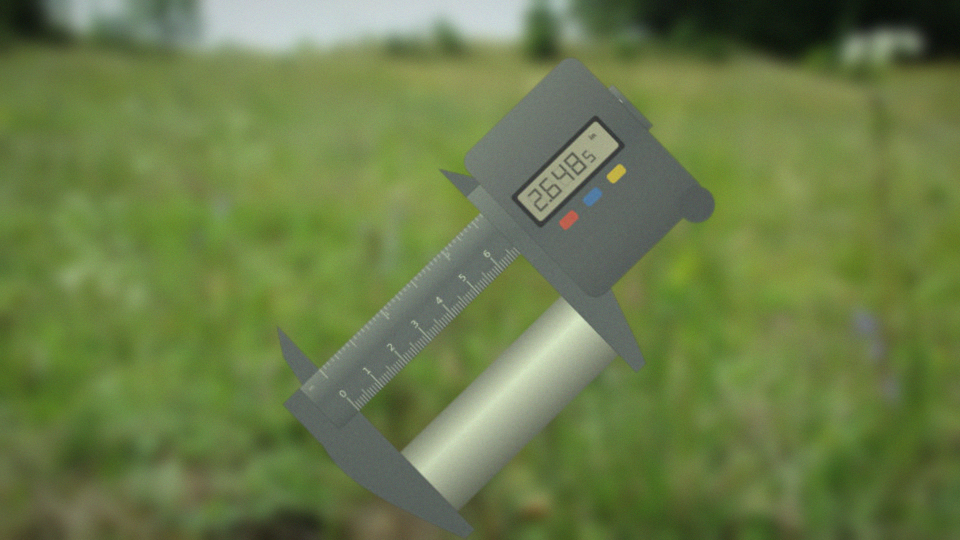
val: 2.6485 in
